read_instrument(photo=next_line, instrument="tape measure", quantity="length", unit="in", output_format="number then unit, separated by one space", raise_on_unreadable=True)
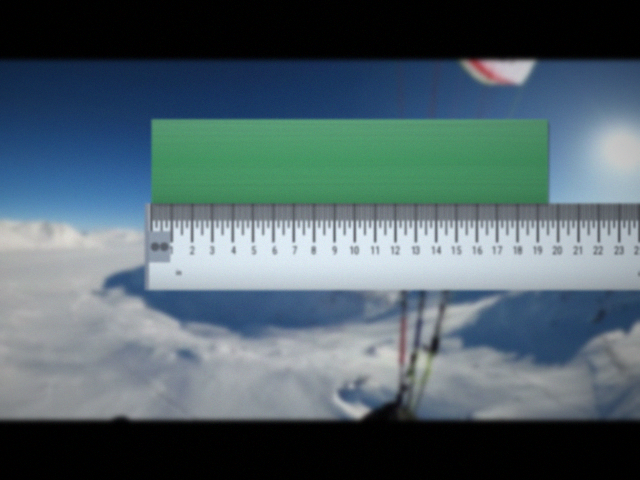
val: 19.5 in
